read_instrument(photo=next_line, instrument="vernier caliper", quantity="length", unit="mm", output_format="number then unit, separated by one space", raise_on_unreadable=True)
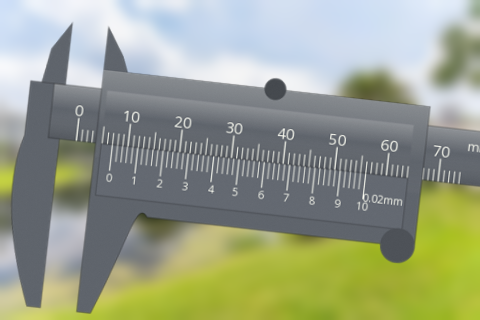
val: 7.0 mm
